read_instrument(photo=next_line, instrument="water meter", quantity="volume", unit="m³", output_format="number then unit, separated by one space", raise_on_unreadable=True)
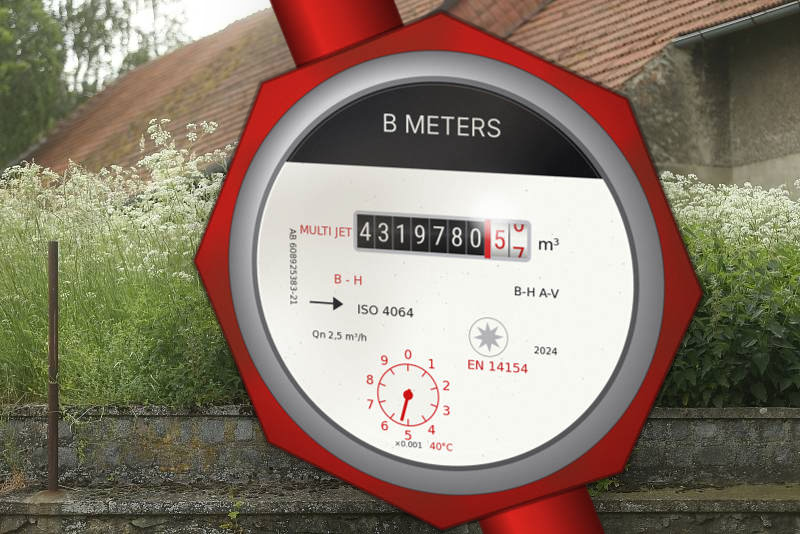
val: 4319780.565 m³
